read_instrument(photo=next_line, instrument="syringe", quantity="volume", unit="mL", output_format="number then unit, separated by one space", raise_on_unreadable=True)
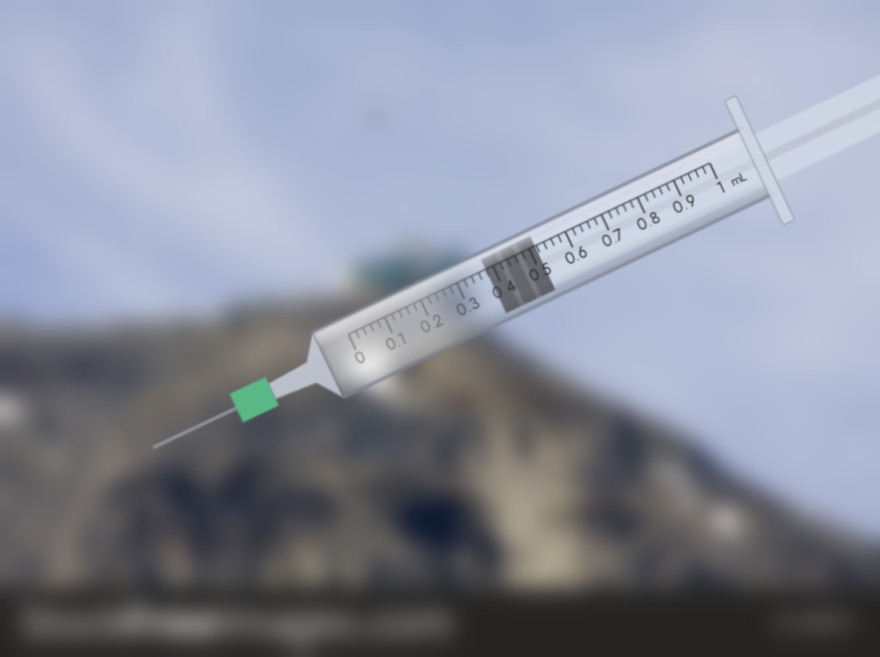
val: 0.38 mL
